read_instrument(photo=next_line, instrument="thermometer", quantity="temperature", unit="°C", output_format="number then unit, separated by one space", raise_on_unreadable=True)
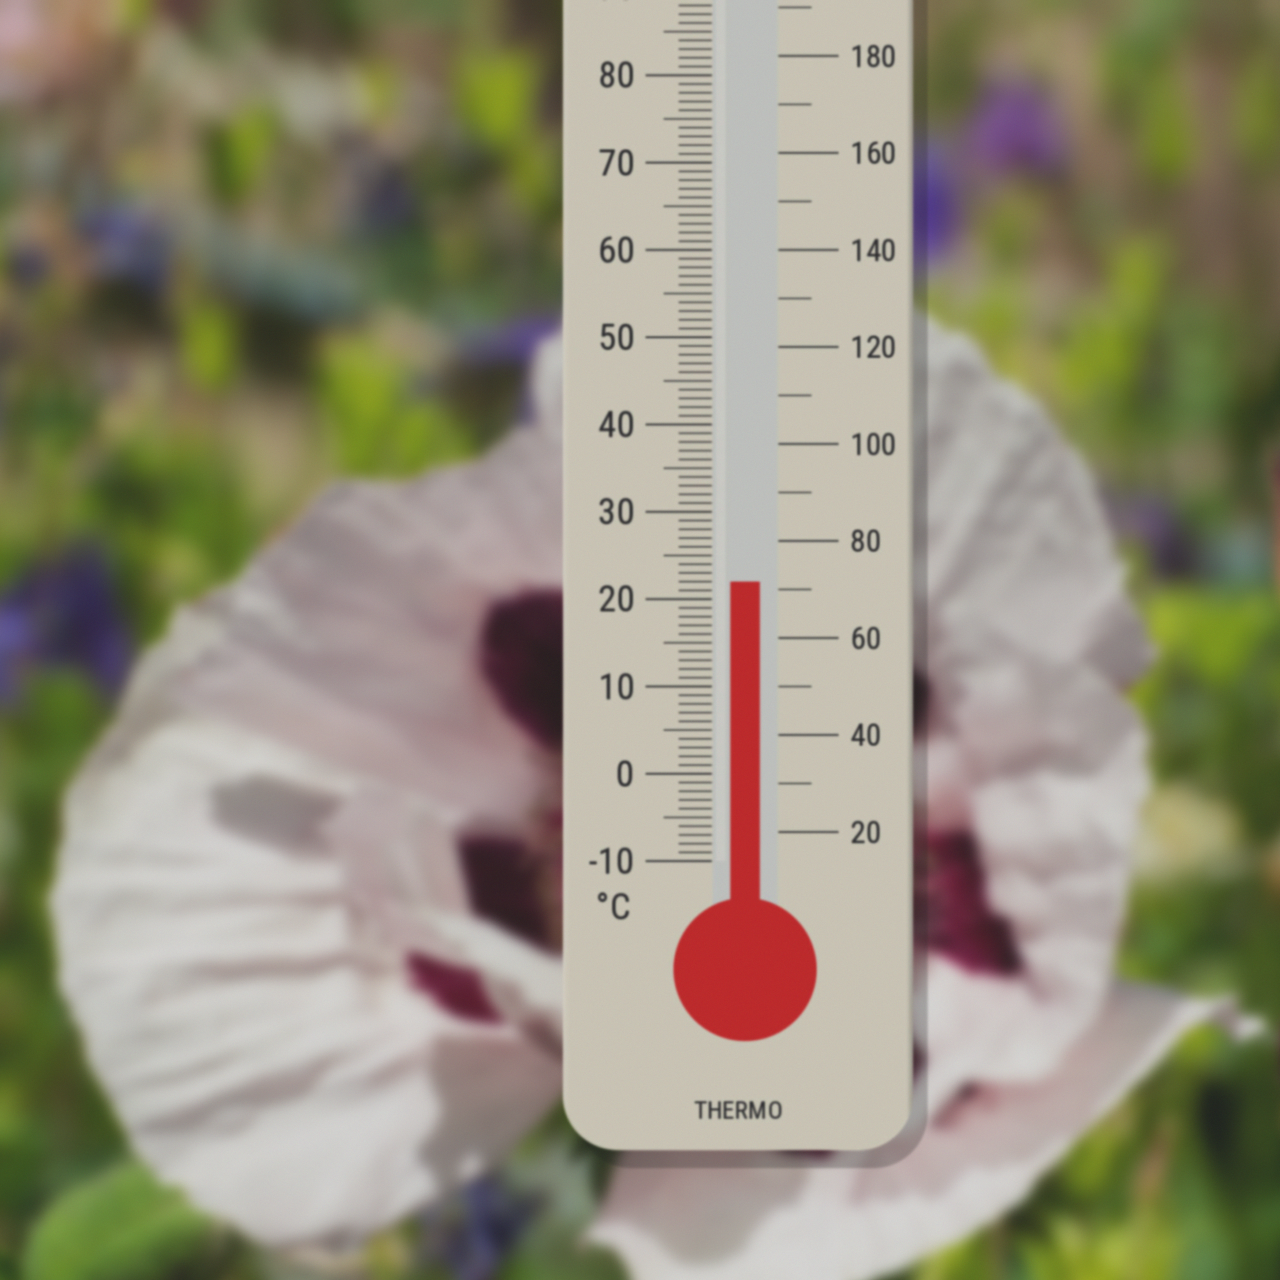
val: 22 °C
